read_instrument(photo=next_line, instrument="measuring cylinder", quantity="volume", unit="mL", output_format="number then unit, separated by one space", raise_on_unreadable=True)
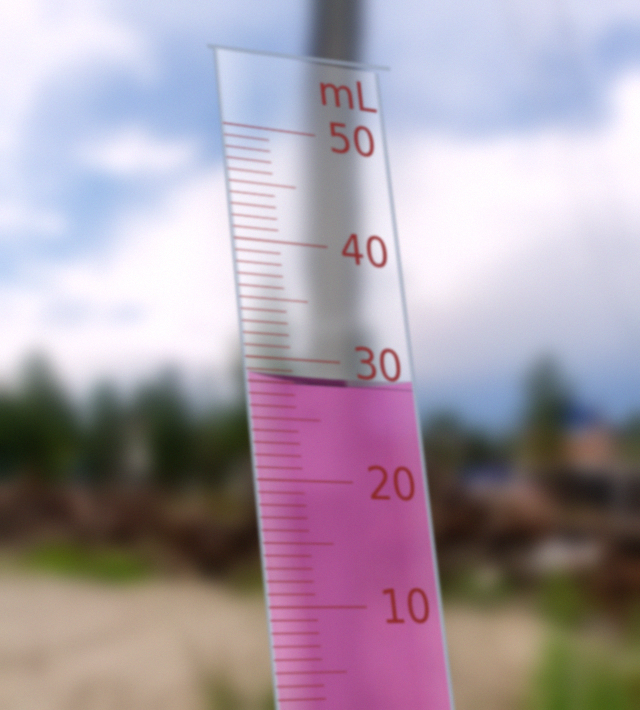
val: 28 mL
